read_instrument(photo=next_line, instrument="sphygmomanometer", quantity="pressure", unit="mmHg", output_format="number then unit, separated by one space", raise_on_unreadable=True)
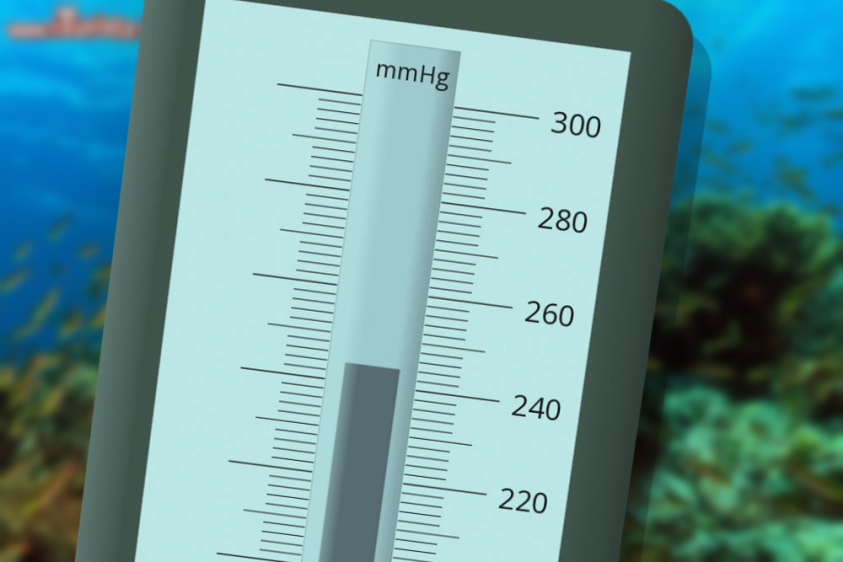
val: 244 mmHg
